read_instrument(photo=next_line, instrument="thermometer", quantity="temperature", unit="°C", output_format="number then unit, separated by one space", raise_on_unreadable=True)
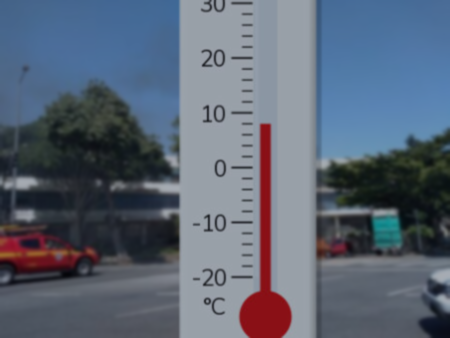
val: 8 °C
